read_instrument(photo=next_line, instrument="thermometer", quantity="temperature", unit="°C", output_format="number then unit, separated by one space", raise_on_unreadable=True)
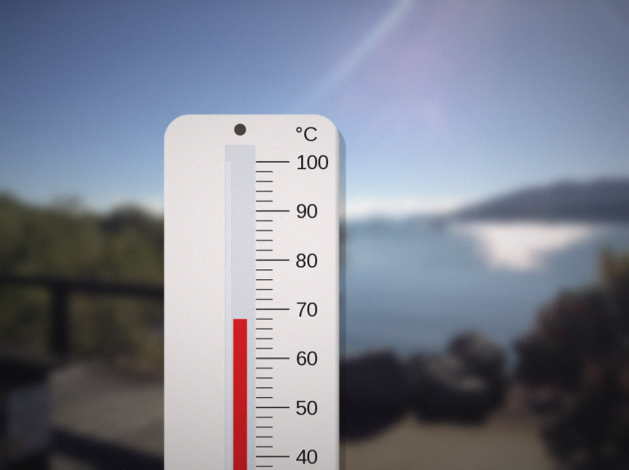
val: 68 °C
